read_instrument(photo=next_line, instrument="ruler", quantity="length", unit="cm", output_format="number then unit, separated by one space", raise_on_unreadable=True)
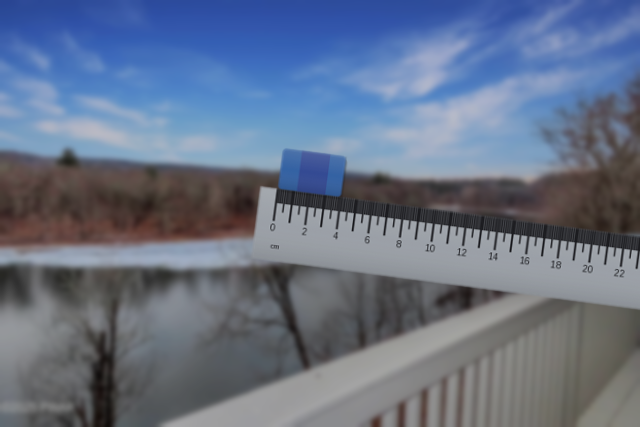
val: 4 cm
